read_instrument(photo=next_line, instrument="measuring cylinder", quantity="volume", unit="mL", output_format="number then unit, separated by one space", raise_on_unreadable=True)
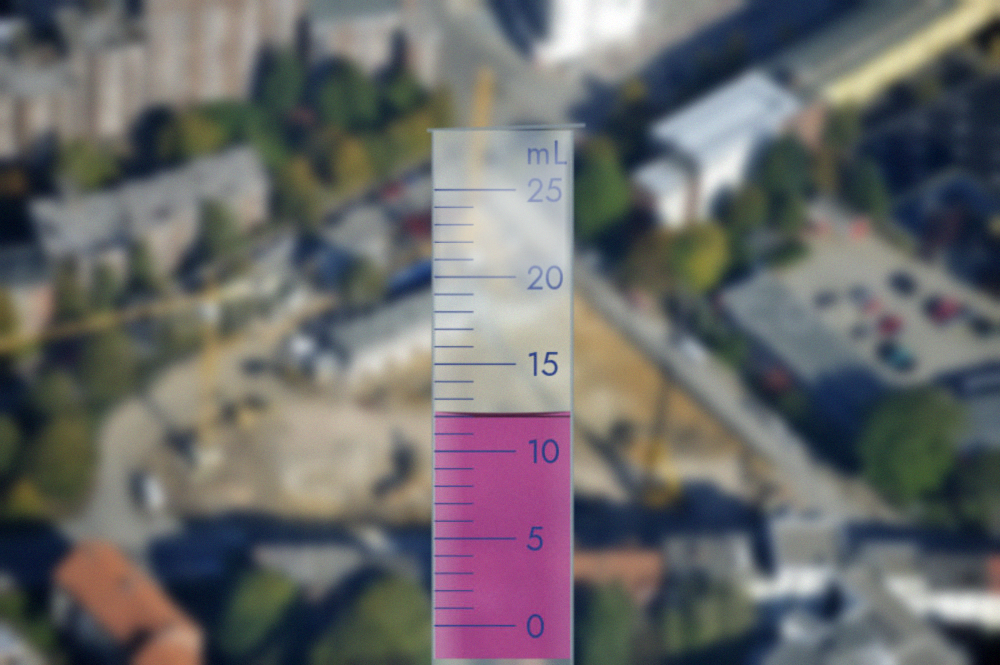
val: 12 mL
